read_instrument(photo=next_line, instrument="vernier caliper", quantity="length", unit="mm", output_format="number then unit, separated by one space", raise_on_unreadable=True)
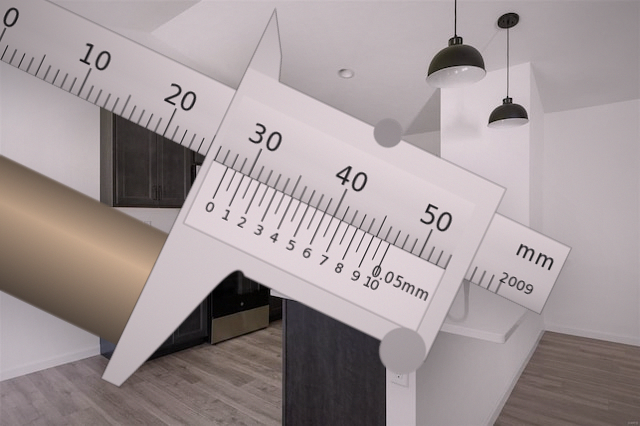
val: 27.6 mm
